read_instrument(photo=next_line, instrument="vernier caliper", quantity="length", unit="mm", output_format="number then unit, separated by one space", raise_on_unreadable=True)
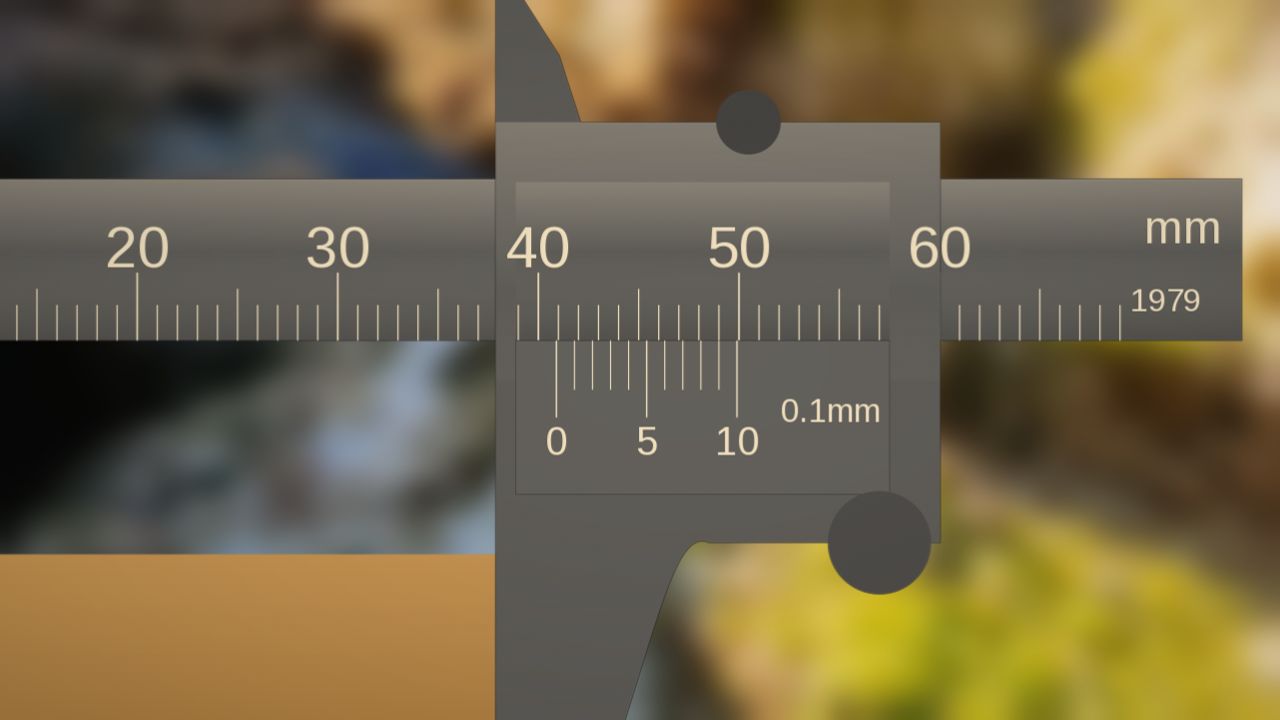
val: 40.9 mm
